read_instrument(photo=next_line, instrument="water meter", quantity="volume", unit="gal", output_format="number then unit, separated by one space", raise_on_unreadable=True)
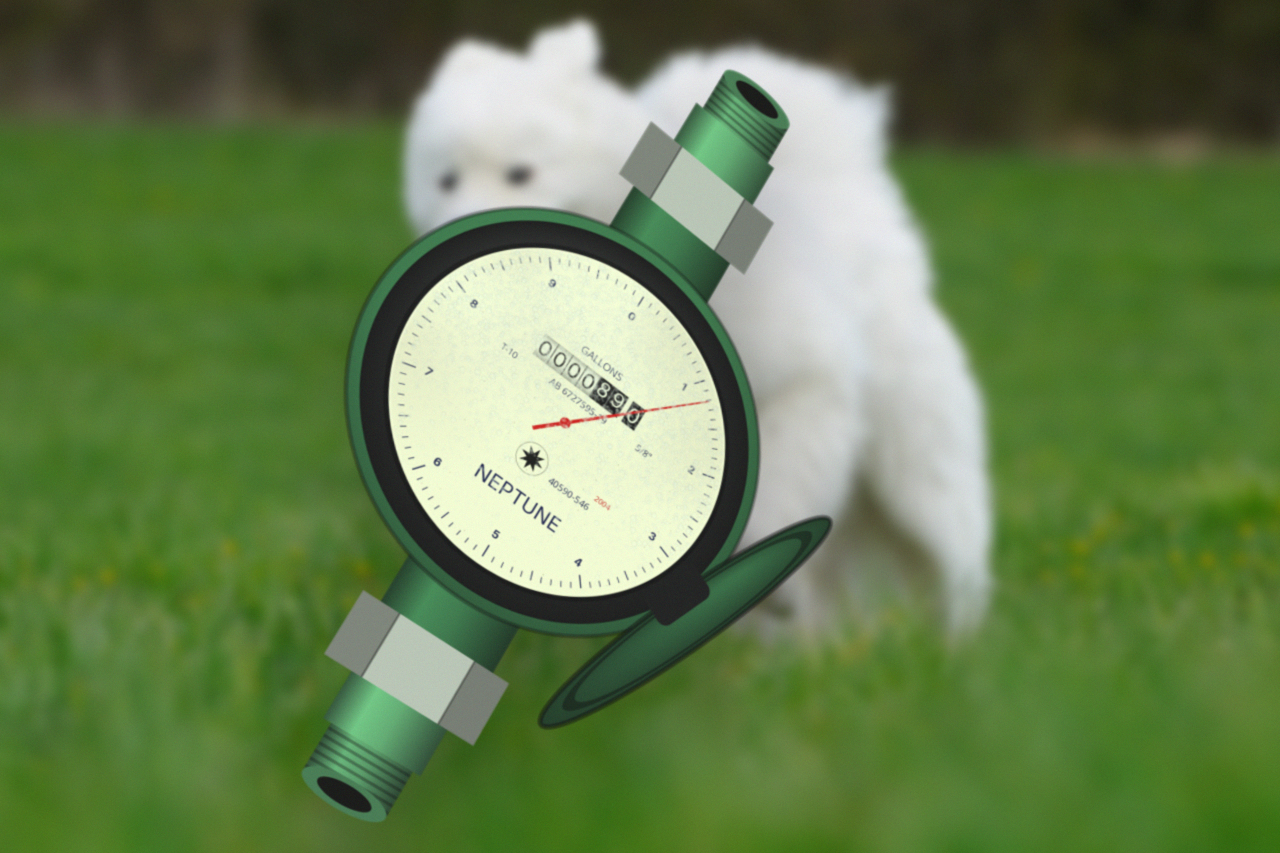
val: 891.2 gal
